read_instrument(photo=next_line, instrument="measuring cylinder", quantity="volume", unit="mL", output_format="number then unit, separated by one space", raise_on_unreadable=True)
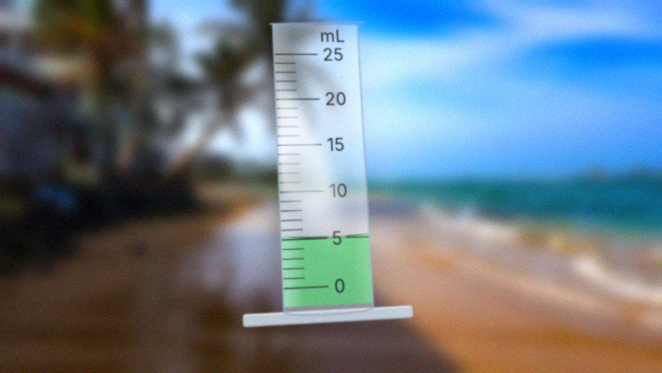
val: 5 mL
